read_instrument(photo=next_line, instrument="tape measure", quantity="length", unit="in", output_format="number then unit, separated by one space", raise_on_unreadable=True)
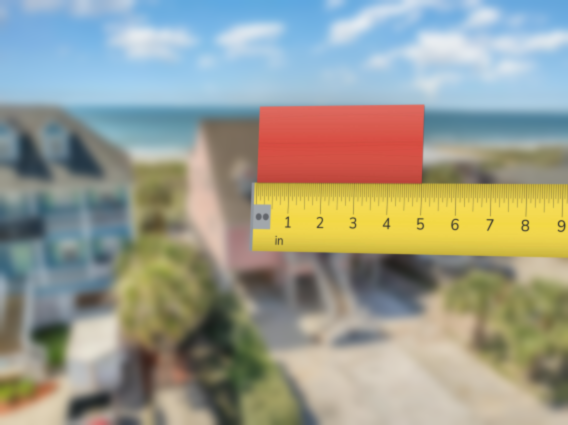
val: 5 in
